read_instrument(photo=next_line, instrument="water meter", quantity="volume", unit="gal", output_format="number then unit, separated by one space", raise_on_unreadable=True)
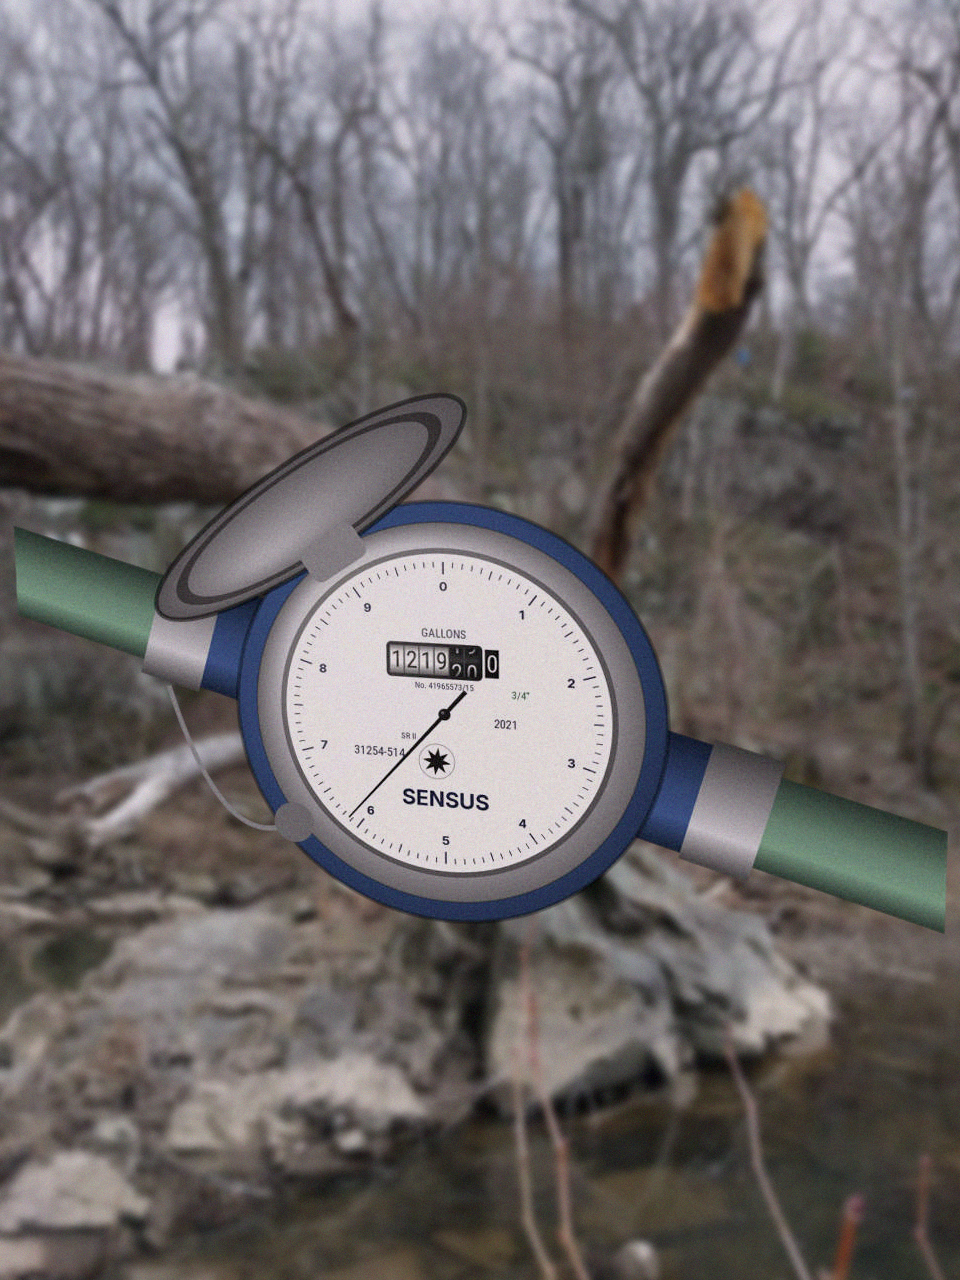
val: 1219196.1 gal
